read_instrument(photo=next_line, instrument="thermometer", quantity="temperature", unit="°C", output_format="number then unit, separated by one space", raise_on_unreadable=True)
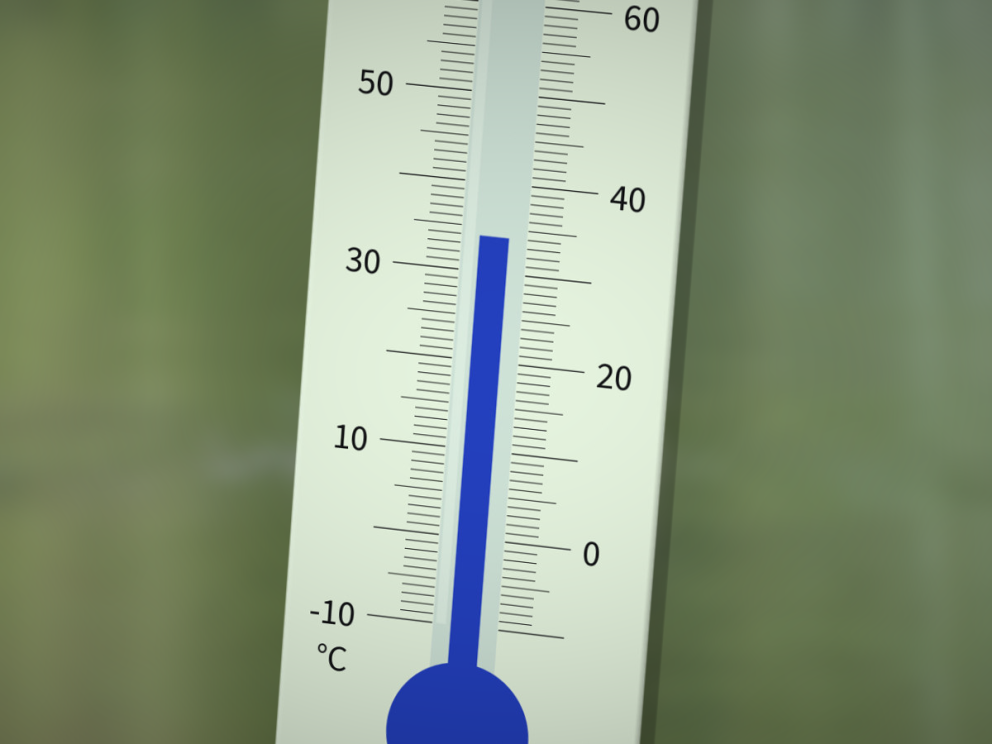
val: 34 °C
